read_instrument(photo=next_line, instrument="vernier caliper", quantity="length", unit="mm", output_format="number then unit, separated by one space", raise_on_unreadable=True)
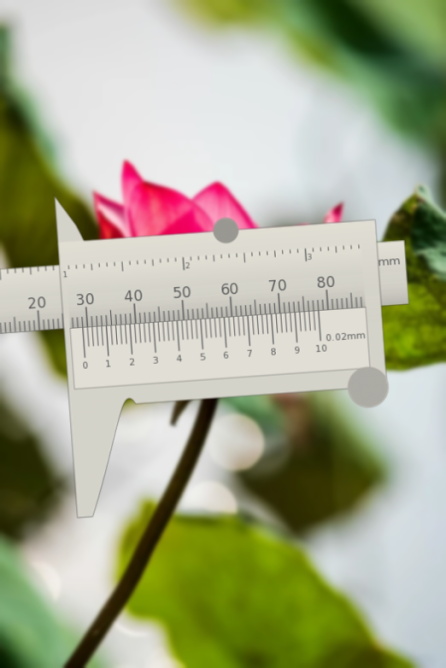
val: 29.0 mm
